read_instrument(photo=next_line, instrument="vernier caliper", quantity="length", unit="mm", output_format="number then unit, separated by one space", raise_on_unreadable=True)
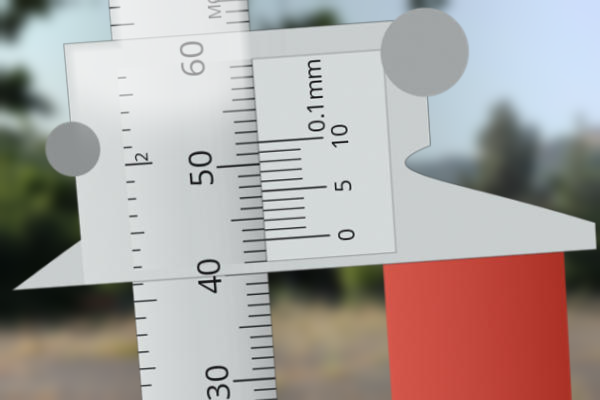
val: 43.0 mm
